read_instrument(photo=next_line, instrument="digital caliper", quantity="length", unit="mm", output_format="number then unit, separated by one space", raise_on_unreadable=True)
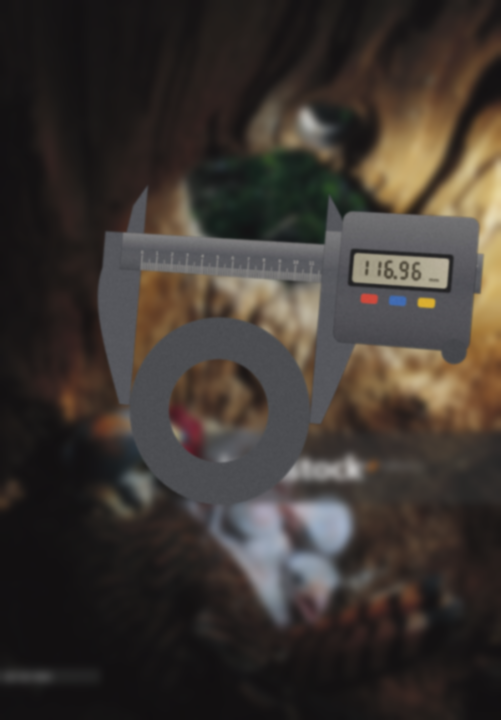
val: 116.96 mm
